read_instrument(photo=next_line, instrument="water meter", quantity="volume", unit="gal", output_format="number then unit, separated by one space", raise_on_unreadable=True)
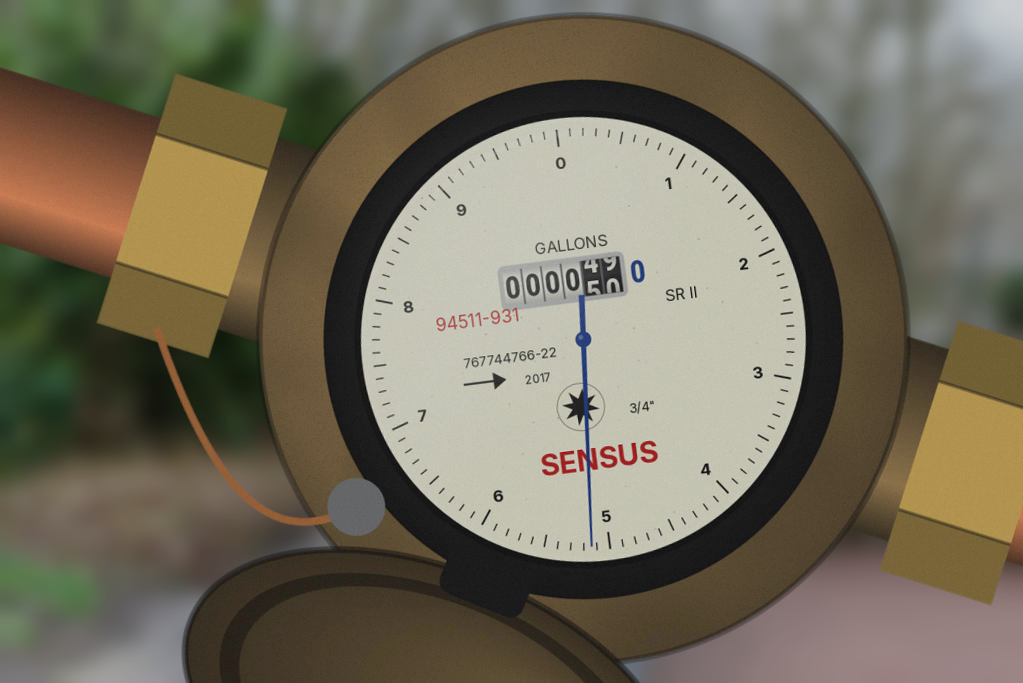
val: 495.1 gal
